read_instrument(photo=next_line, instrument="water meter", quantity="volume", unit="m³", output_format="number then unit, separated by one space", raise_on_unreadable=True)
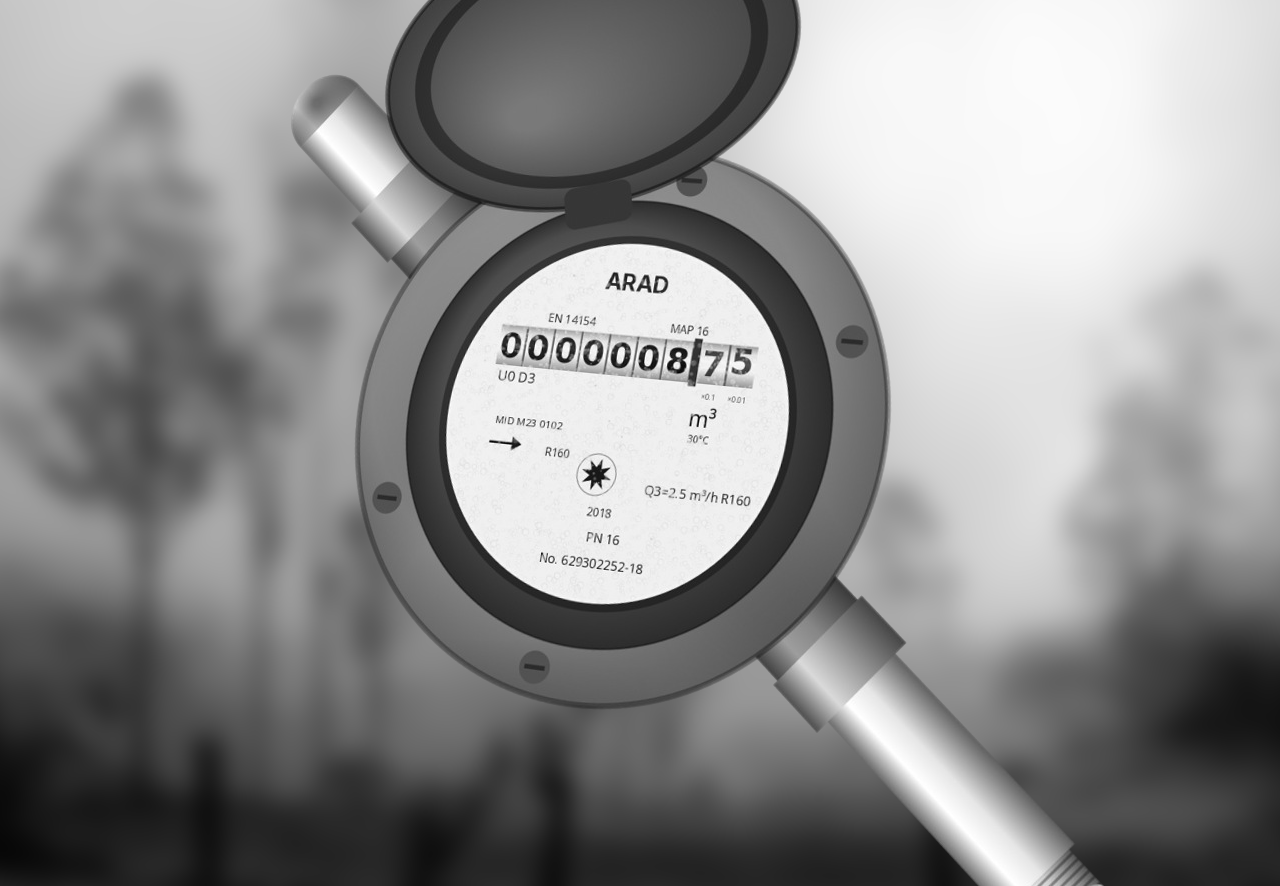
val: 8.75 m³
